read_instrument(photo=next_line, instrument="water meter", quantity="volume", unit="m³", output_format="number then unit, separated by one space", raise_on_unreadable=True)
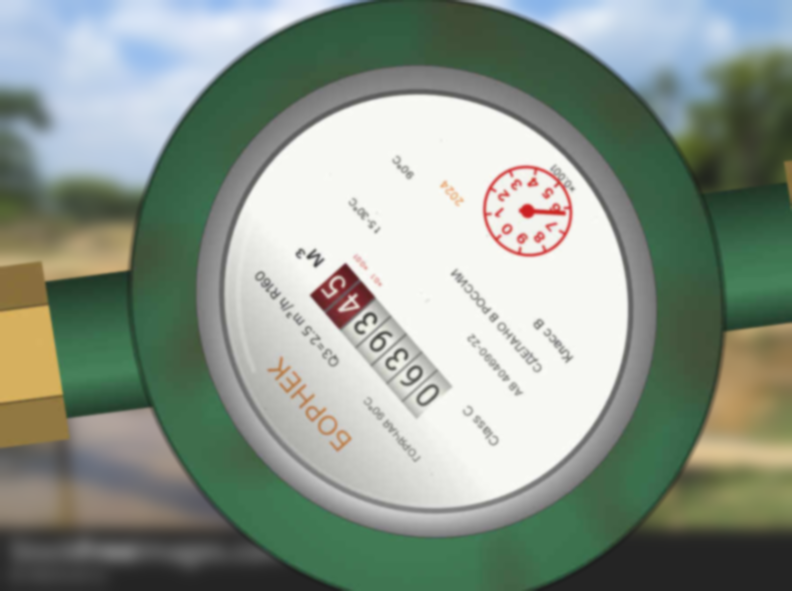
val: 6393.456 m³
